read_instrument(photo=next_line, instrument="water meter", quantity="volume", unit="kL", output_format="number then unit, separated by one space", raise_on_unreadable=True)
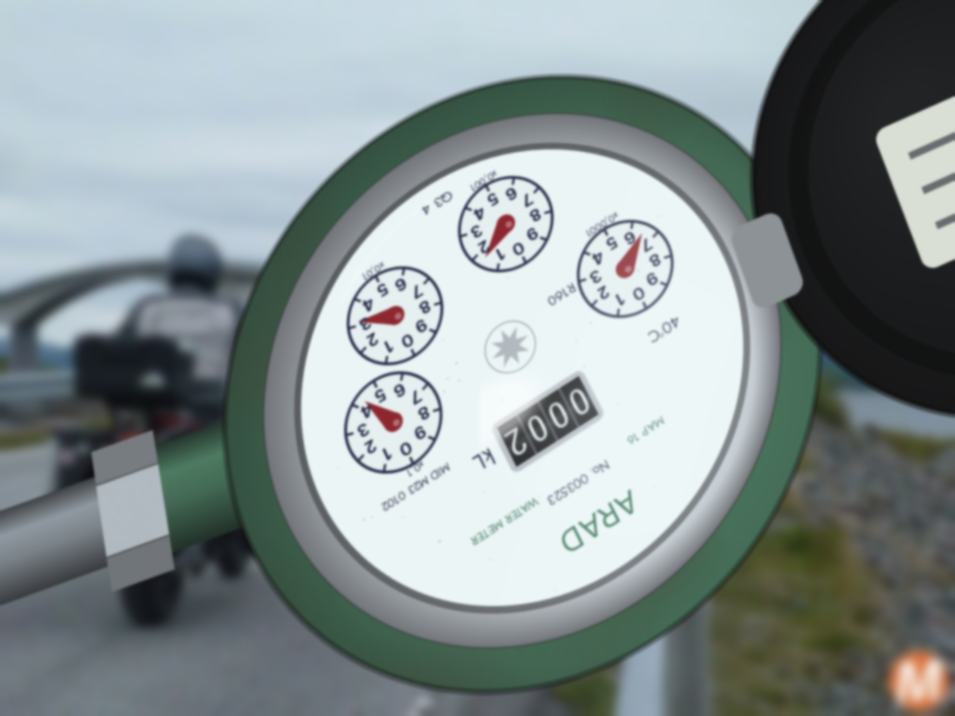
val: 2.4316 kL
